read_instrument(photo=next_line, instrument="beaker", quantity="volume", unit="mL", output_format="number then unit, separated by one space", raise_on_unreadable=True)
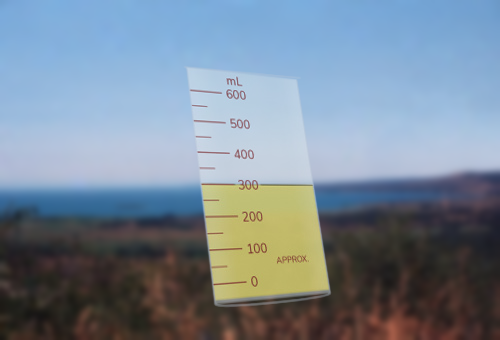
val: 300 mL
